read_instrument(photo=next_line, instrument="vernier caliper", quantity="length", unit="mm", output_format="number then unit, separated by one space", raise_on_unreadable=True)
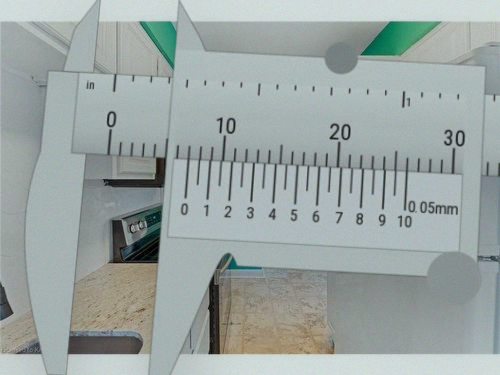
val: 7.0 mm
